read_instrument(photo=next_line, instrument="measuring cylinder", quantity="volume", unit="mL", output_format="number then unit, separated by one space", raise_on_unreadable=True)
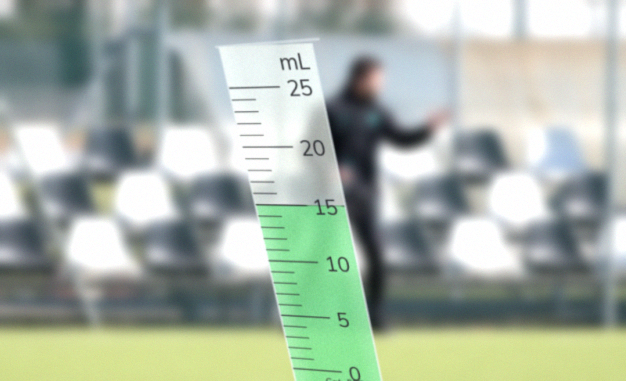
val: 15 mL
